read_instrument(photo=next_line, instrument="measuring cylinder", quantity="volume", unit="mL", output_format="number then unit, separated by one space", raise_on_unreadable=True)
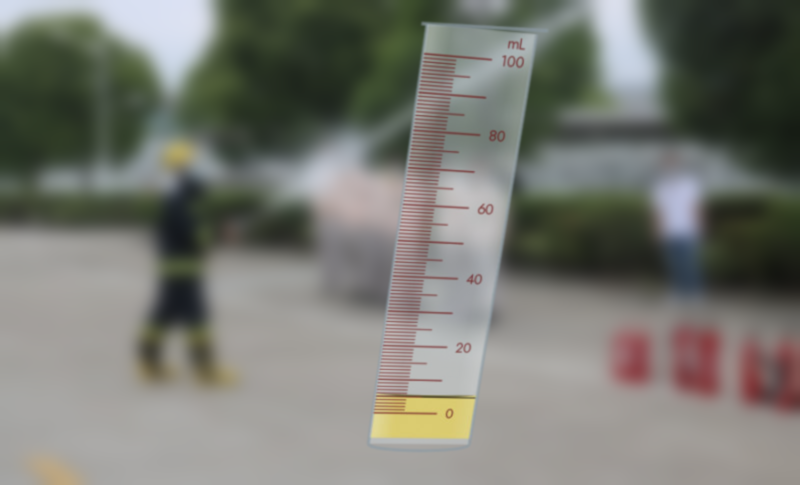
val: 5 mL
